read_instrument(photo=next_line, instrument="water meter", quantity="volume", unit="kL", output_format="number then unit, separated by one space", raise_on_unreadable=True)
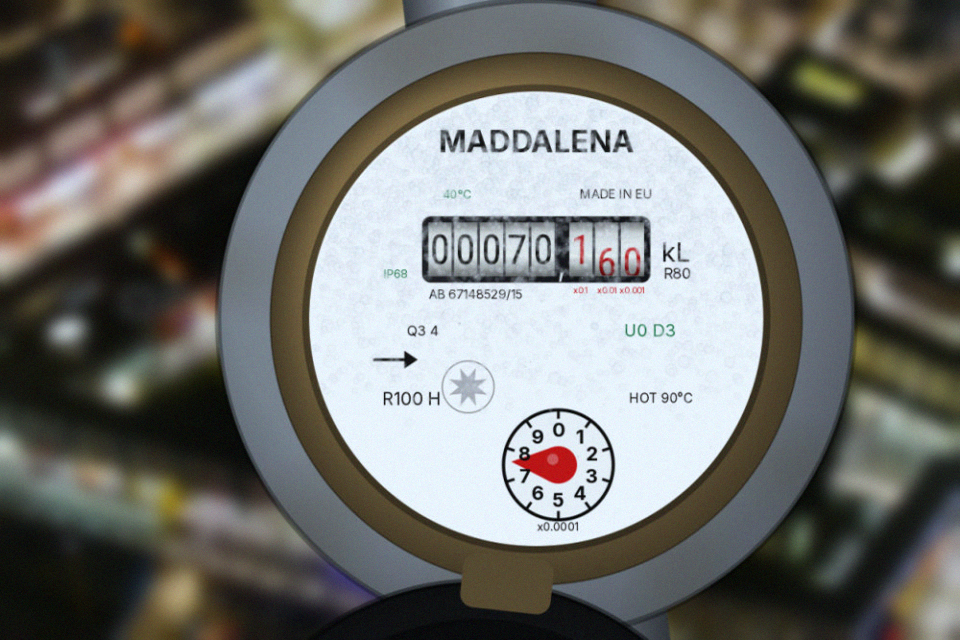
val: 70.1597 kL
